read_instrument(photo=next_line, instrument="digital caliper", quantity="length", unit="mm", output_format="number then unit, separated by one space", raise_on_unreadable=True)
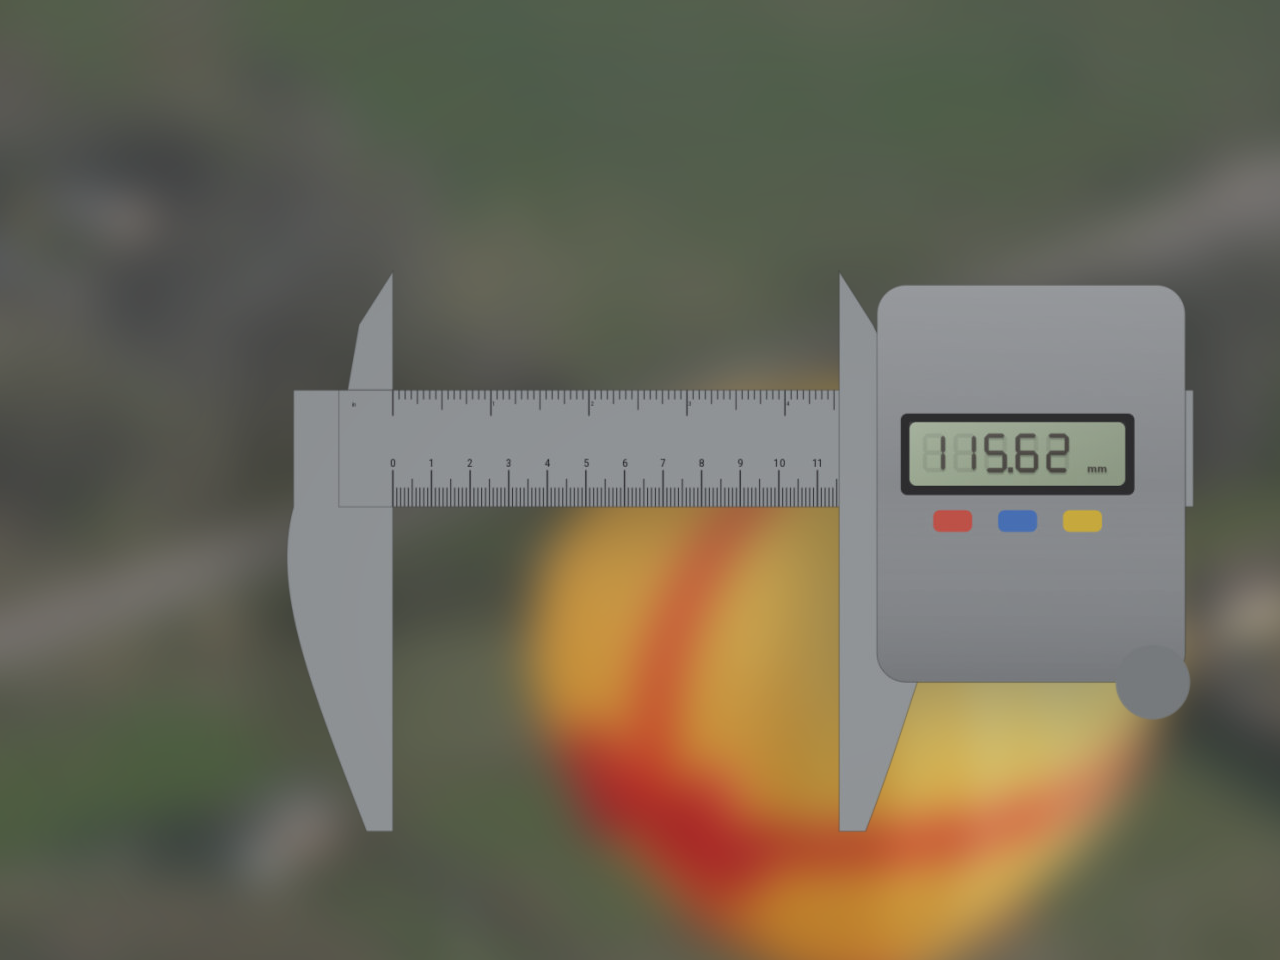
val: 115.62 mm
